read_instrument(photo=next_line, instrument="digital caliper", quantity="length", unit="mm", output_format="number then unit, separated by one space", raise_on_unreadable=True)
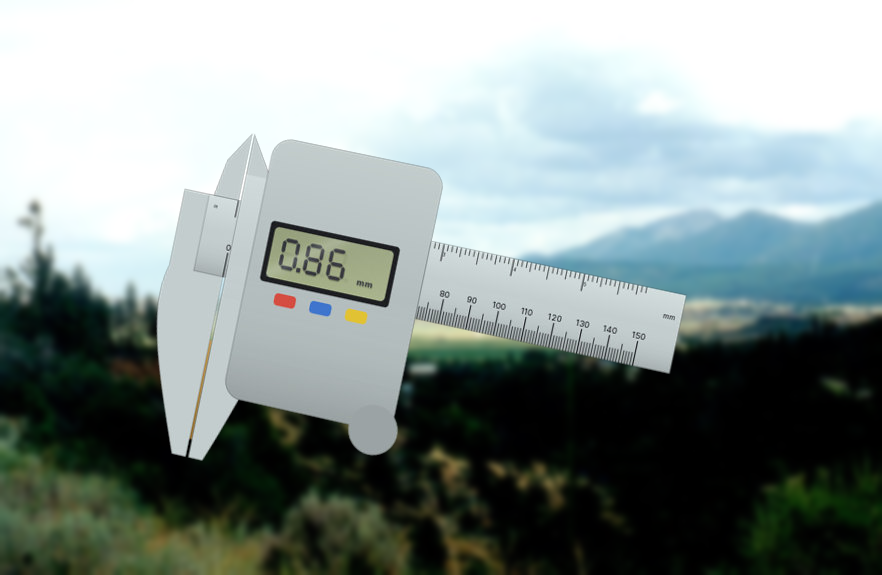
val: 0.86 mm
